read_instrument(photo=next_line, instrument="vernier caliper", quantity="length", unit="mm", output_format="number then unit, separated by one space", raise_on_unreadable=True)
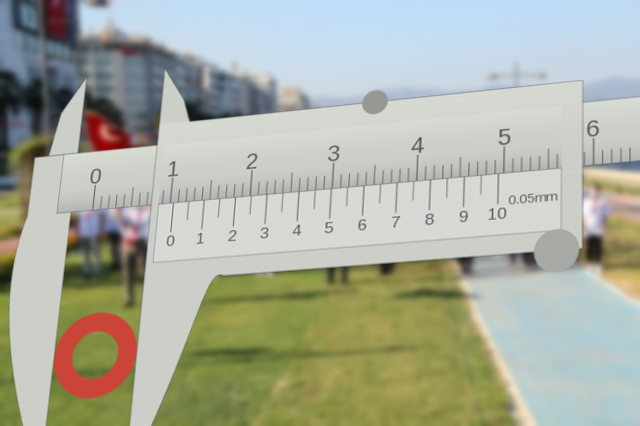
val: 10.4 mm
